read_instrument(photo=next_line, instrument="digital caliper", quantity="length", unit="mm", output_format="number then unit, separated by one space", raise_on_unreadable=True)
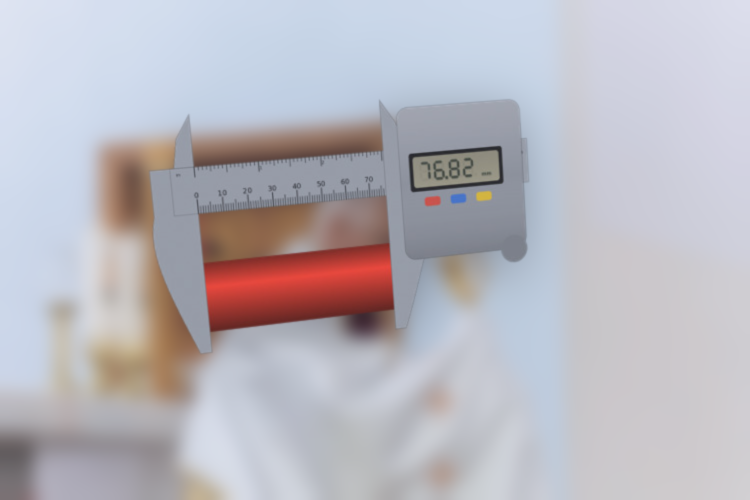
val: 76.82 mm
